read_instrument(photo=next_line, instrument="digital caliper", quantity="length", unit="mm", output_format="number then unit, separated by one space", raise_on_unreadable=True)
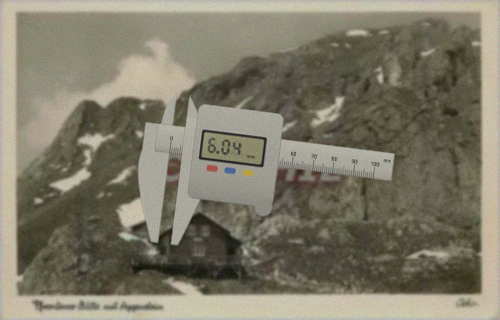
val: 6.04 mm
